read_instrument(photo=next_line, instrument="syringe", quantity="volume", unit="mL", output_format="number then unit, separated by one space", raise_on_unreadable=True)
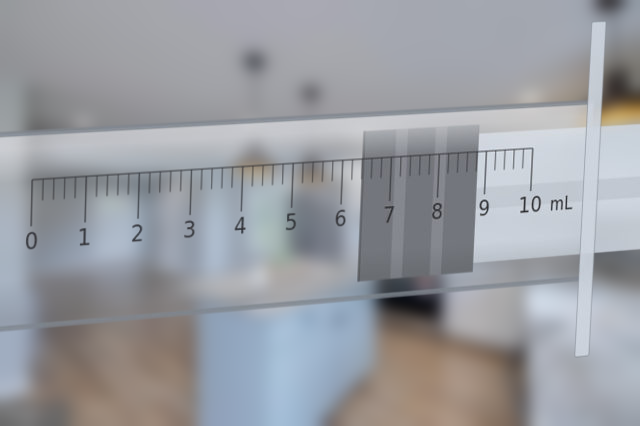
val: 6.4 mL
